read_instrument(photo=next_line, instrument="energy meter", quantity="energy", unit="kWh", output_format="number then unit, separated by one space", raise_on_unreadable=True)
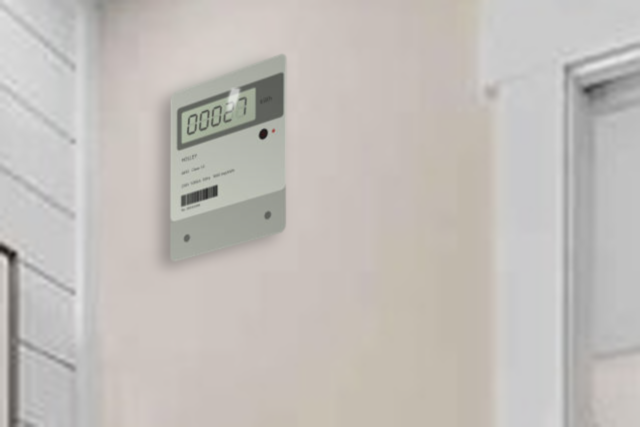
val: 27 kWh
